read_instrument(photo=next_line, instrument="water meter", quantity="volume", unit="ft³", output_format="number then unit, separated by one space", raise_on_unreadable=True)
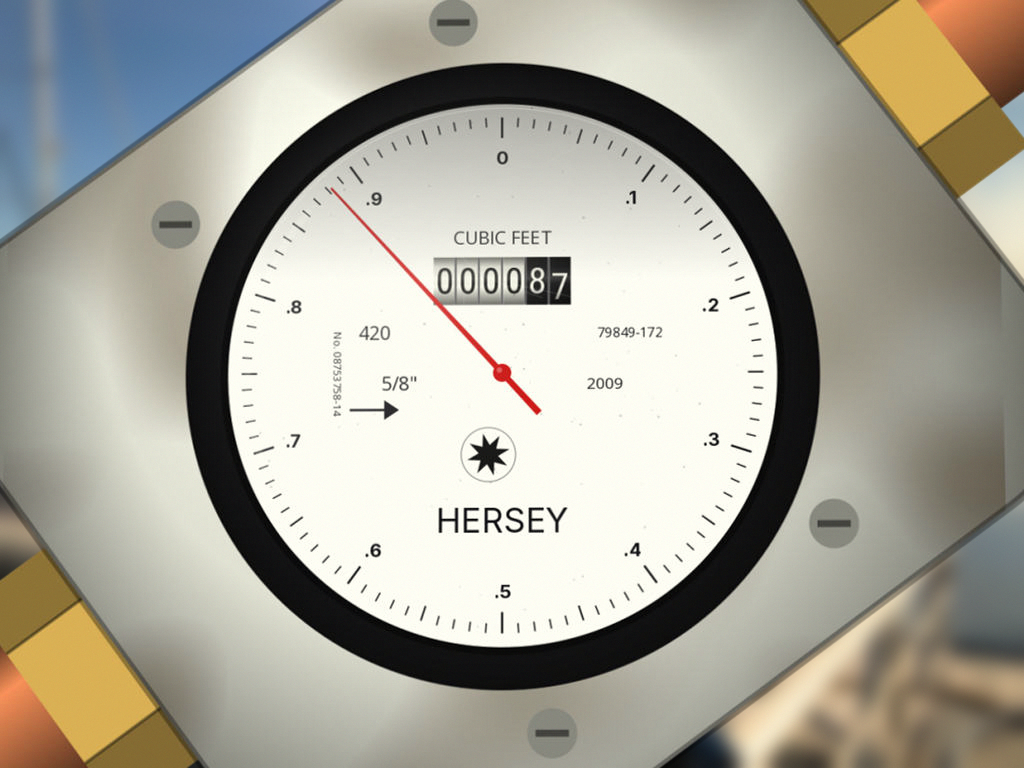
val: 86.88 ft³
